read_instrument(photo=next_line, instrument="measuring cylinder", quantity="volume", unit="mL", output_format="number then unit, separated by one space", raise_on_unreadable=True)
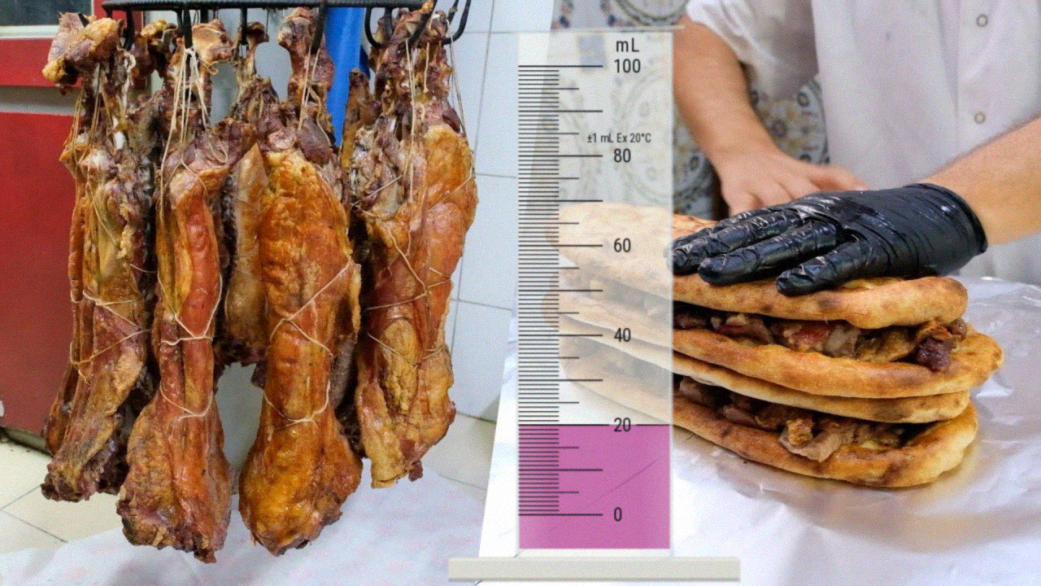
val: 20 mL
